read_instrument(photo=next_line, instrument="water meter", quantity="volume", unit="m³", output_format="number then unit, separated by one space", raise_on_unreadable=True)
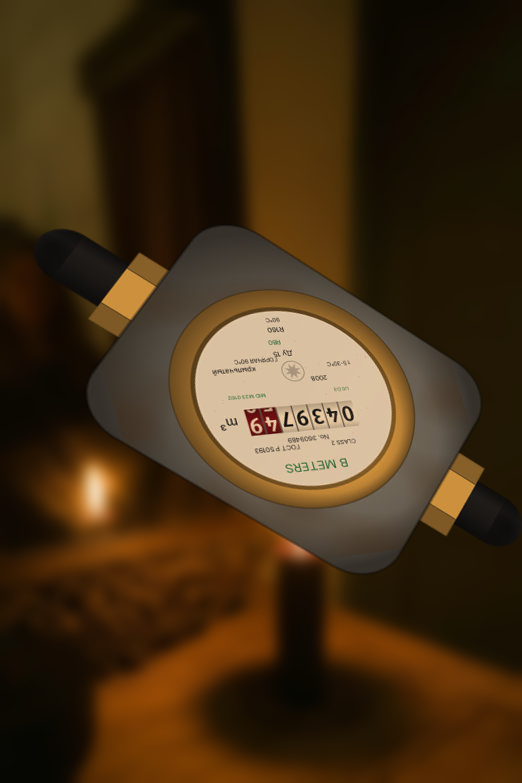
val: 4397.49 m³
